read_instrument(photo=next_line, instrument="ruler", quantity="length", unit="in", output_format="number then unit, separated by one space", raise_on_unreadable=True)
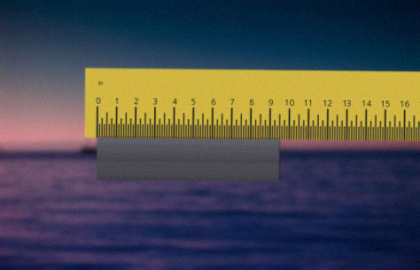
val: 9.5 in
